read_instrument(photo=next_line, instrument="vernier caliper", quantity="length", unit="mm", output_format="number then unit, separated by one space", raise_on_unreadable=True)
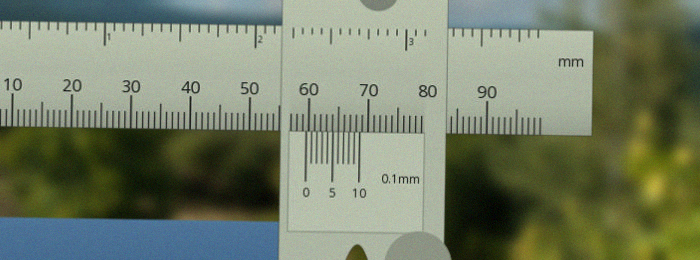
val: 59.6 mm
